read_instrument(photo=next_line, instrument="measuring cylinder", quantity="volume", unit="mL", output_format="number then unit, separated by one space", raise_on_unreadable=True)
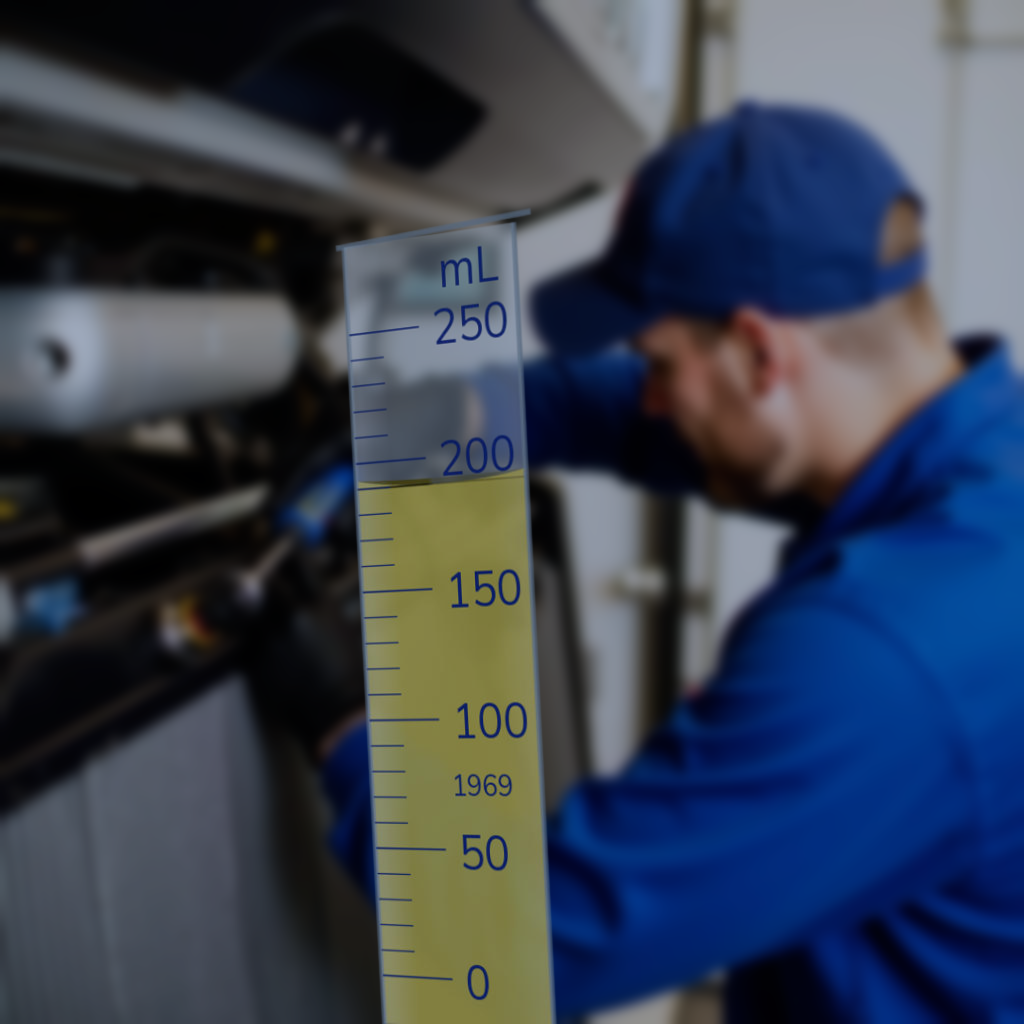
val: 190 mL
